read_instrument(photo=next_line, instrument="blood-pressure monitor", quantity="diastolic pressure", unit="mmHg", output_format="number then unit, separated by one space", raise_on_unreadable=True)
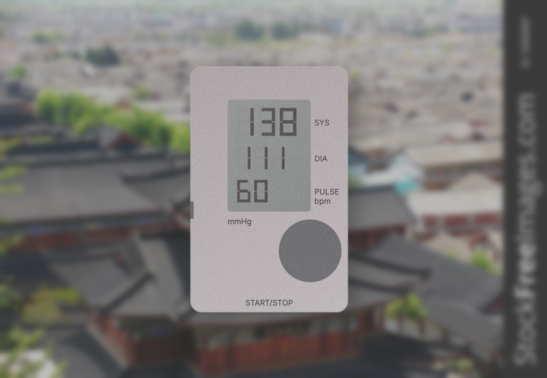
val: 111 mmHg
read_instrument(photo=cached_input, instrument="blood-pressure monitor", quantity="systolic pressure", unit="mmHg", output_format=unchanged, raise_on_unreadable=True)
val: 138 mmHg
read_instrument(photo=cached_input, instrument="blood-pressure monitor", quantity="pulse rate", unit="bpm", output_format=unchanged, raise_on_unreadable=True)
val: 60 bpm
